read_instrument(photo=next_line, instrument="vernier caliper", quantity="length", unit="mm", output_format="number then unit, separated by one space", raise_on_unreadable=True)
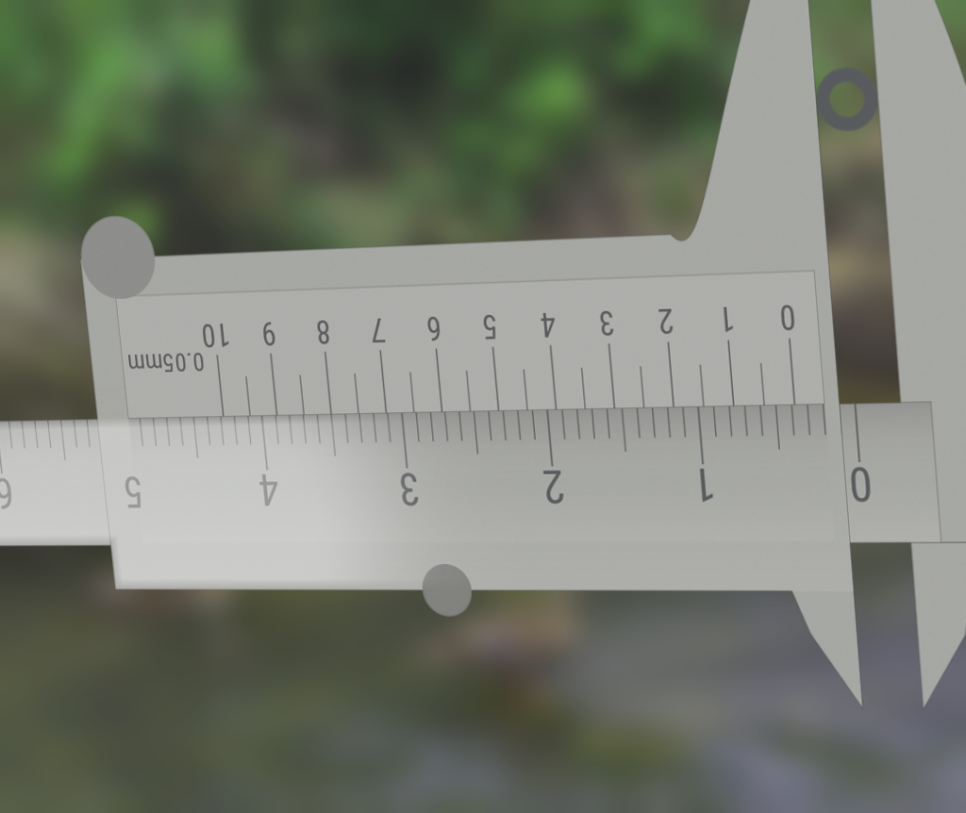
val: 3.8 mm
